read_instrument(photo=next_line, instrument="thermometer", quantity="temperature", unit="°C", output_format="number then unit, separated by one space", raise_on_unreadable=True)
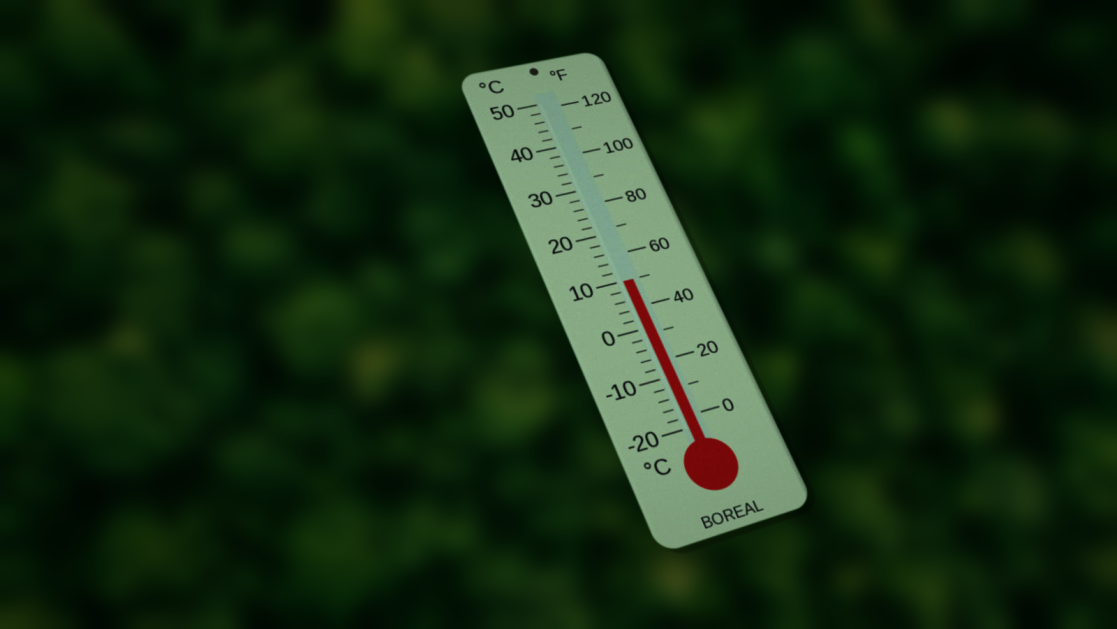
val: 10 °C
